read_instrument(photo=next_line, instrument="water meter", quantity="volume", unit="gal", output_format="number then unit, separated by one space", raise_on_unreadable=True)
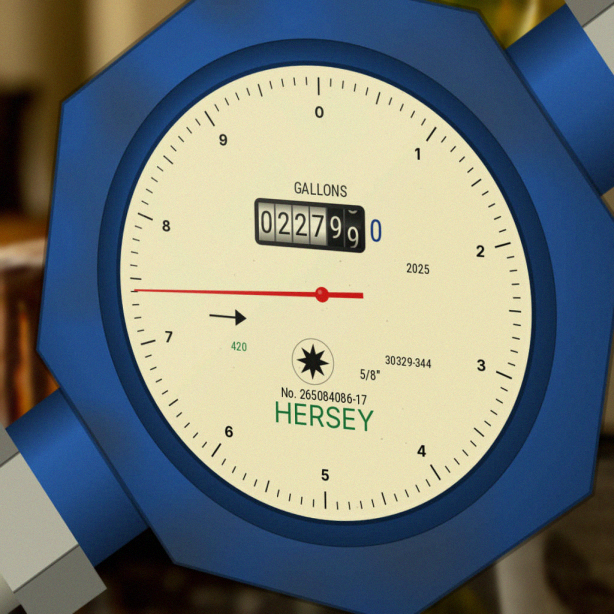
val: 227987.4 gal
